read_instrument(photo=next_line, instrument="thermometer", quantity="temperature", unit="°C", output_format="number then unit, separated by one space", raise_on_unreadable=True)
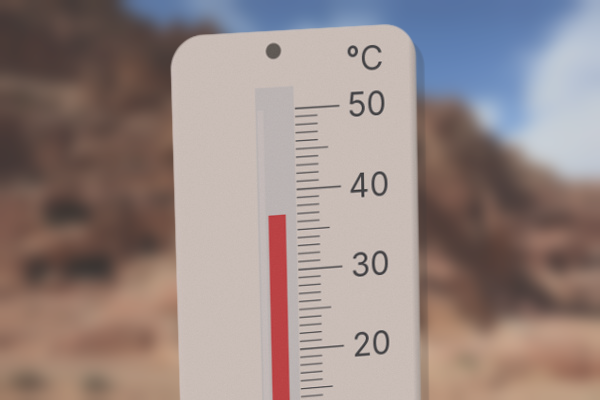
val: 37 °C
